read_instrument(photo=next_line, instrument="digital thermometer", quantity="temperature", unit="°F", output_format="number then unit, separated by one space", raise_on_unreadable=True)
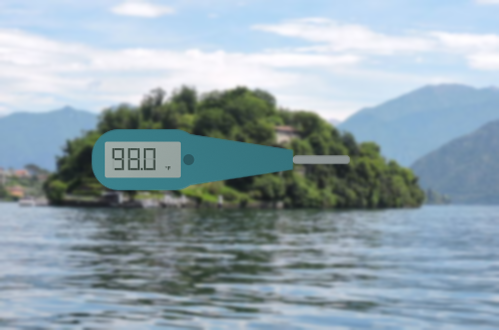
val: 98.0 °F
